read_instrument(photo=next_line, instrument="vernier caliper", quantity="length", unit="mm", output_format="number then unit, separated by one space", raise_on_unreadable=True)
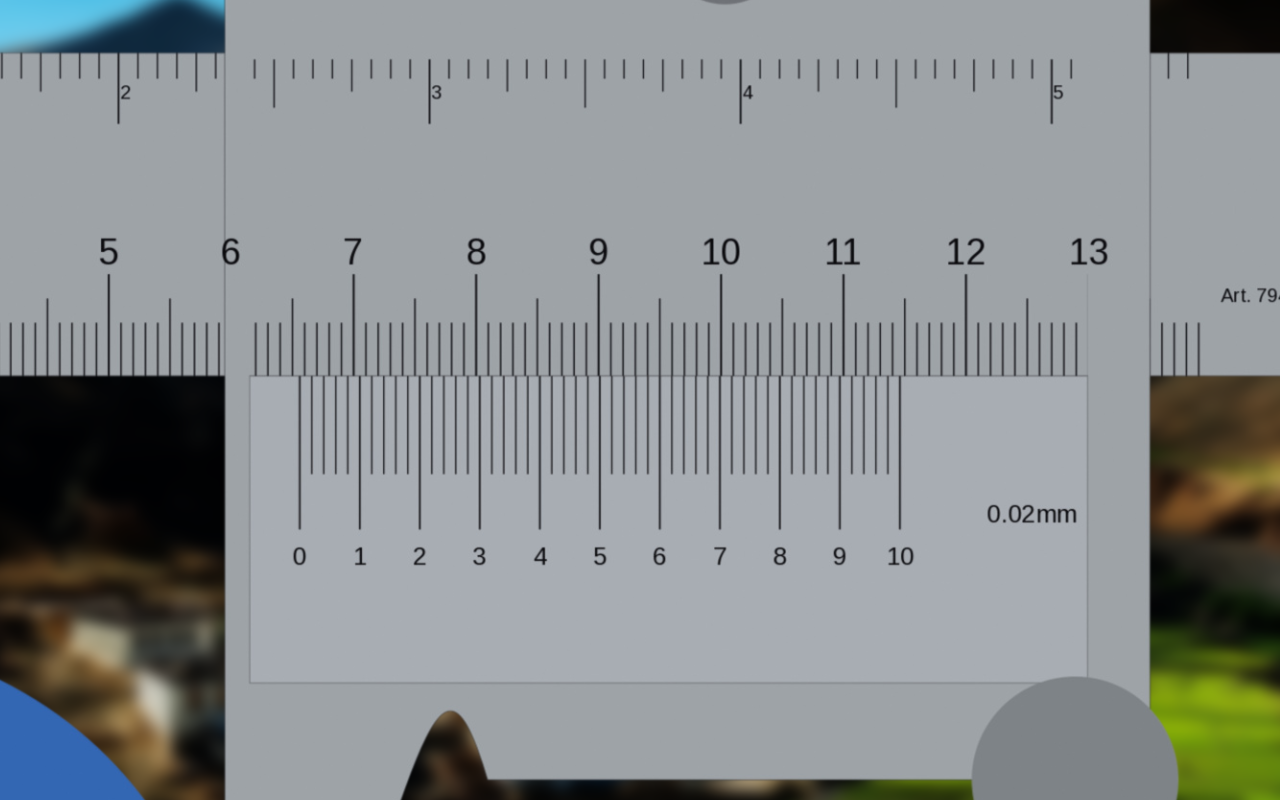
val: 65.6 mm
